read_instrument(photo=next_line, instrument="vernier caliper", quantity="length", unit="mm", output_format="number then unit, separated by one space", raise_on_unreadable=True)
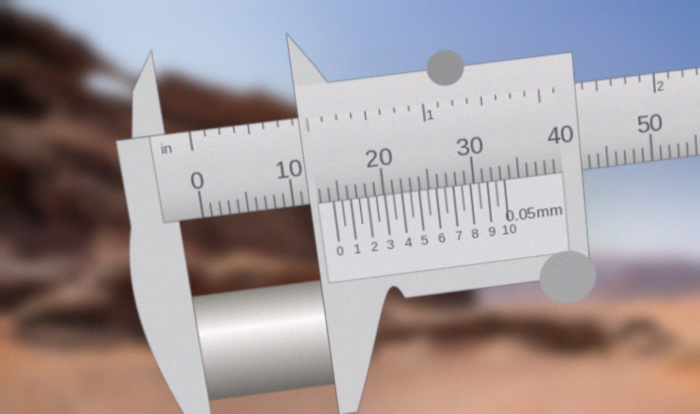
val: 14.4 mm
